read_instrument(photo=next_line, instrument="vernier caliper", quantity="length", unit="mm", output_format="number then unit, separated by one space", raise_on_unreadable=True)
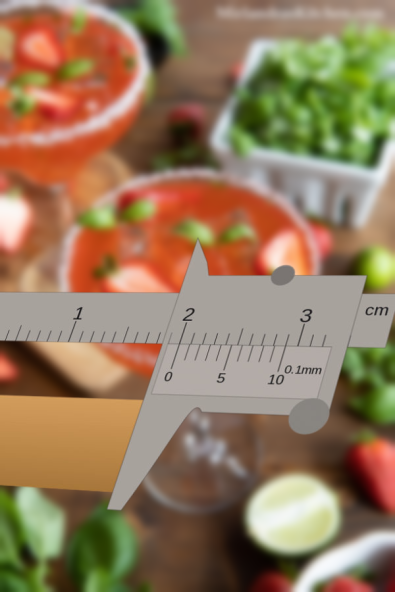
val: 20.0 mm
